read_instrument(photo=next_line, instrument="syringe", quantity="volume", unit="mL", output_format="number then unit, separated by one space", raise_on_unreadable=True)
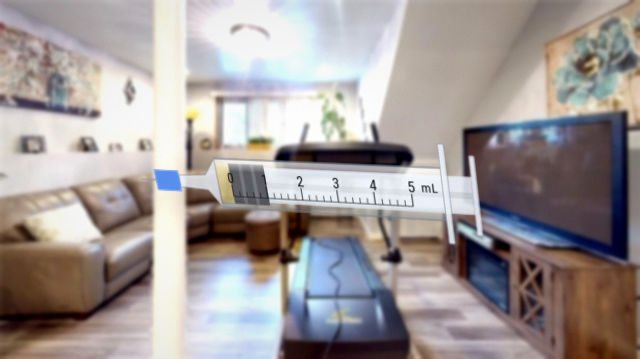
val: 0 mL
